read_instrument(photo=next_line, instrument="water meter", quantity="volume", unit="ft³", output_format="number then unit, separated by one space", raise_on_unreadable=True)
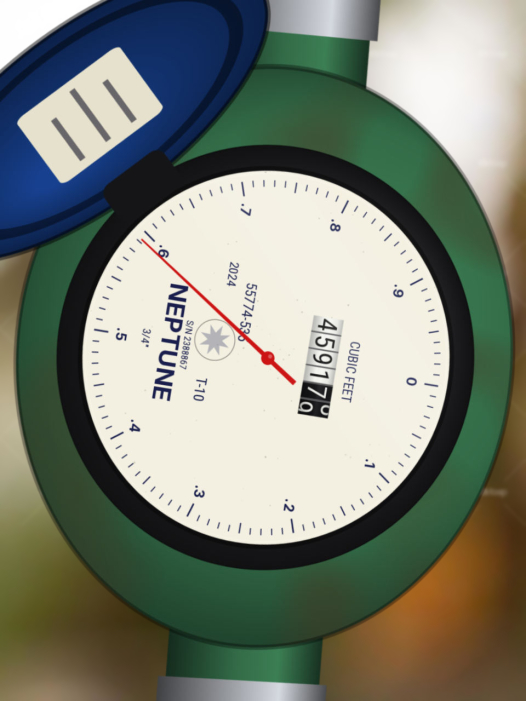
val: 459178.59 ft³
